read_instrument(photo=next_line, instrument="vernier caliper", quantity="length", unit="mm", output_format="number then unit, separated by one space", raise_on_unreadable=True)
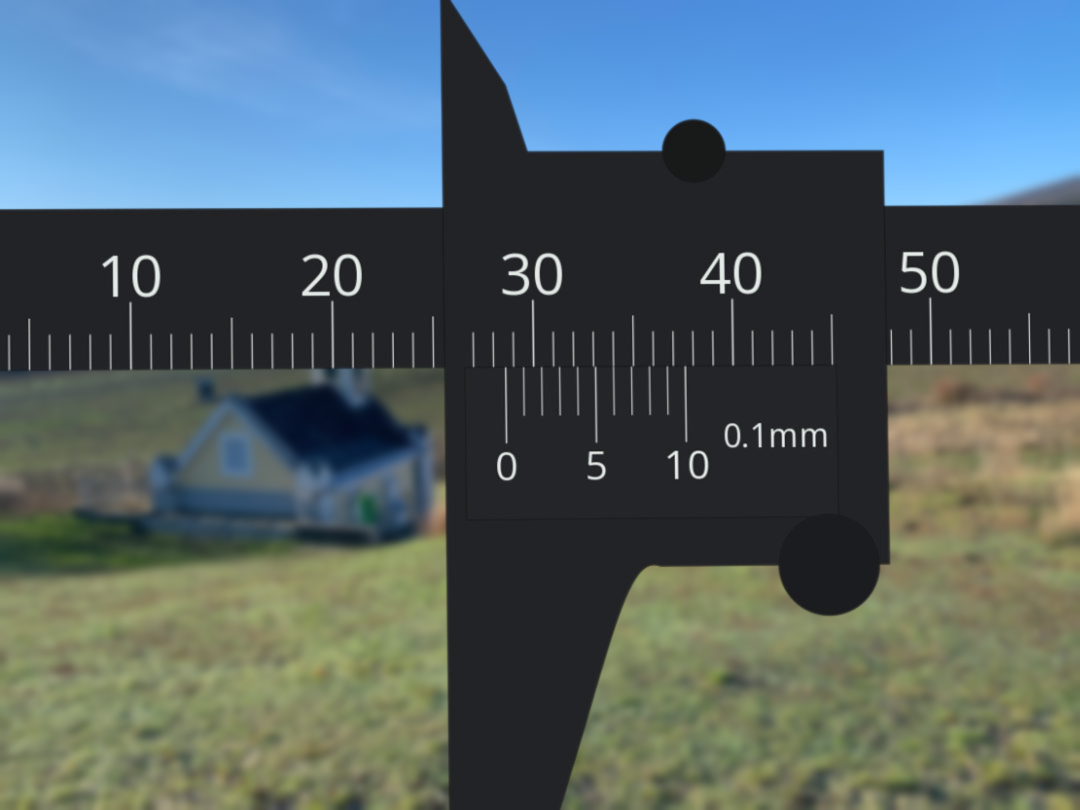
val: 28.6 mm
